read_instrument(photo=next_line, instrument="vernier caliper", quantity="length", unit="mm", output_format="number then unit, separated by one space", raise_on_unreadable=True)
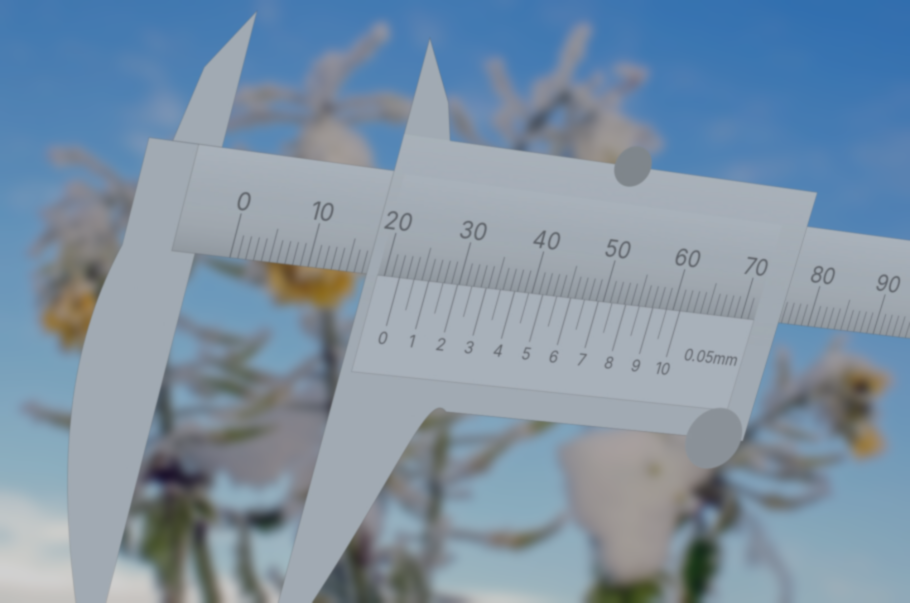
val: 22.0 mm
